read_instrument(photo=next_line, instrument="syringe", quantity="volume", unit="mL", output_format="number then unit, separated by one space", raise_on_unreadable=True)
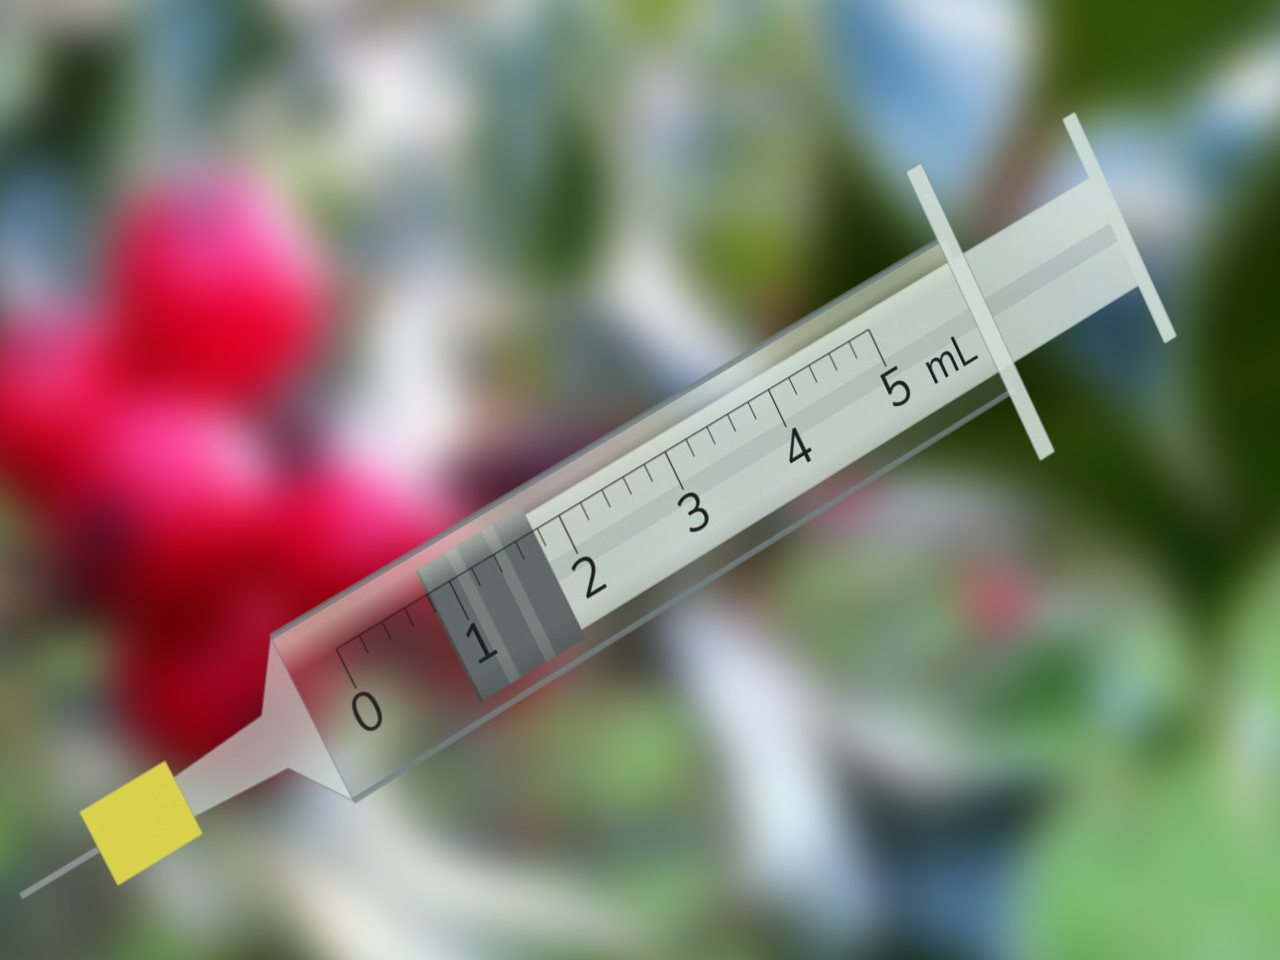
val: 0.8 mL
